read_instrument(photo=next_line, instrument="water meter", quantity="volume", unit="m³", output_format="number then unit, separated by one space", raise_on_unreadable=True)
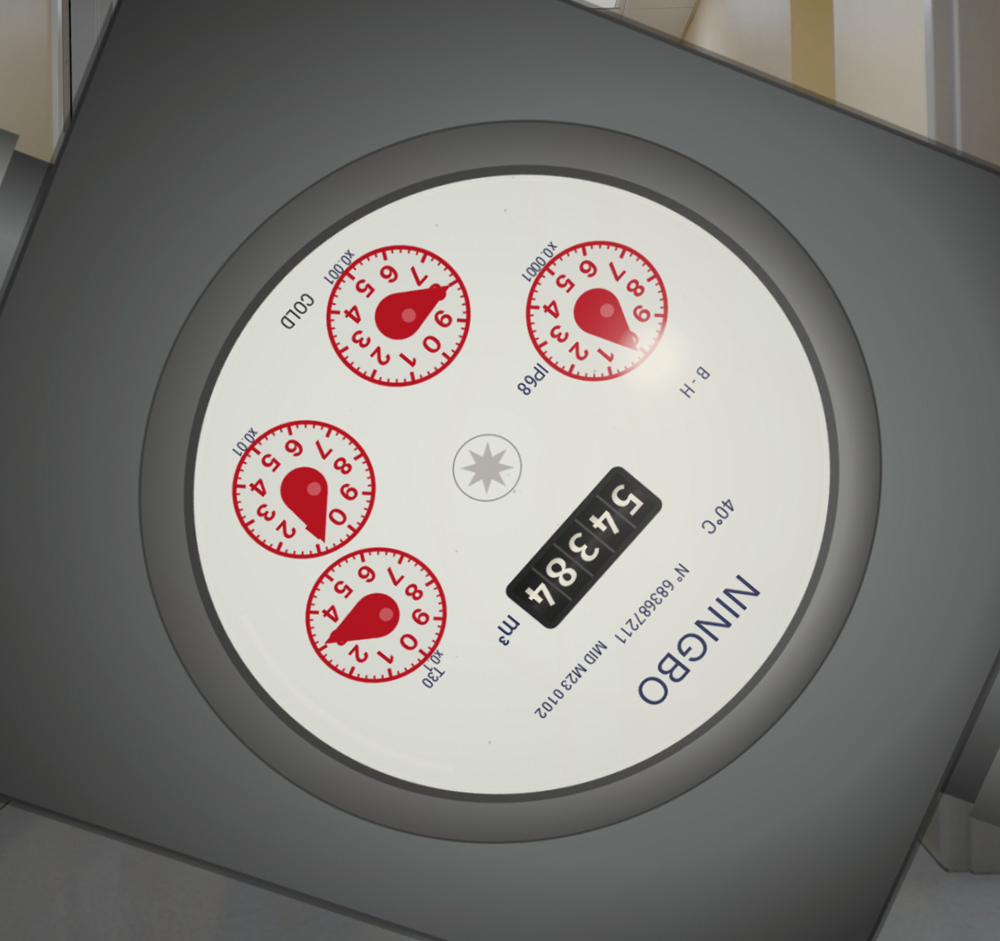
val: 54384.3080 m³
